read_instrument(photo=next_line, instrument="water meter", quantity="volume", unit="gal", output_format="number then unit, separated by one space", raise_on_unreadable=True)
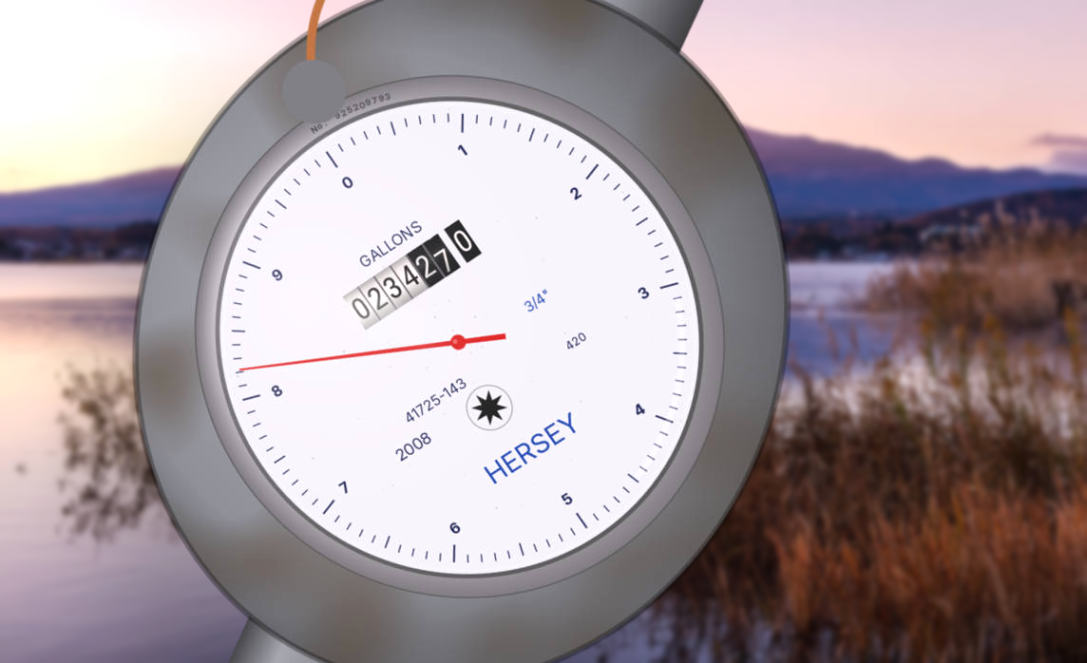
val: 234268.2 gal
